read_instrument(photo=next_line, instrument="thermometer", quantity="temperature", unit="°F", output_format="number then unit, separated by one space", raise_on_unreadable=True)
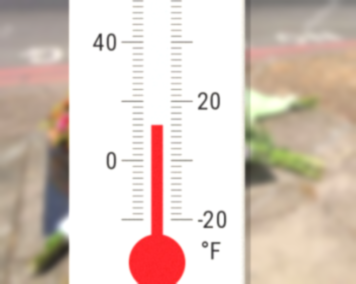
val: 12 °F
